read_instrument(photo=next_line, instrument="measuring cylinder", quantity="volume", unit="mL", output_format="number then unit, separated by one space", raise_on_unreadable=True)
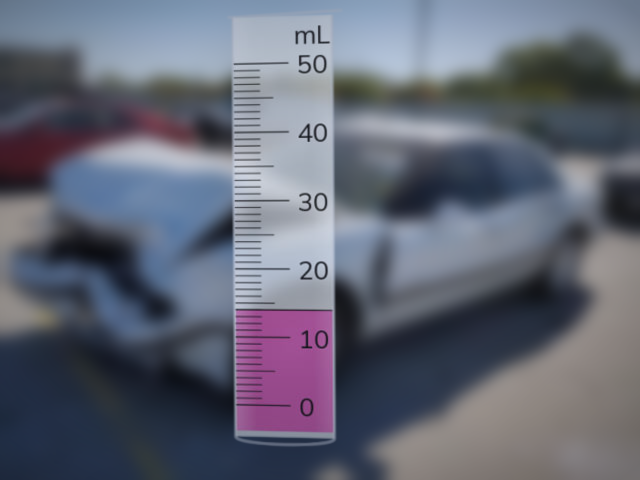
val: 14 mL
